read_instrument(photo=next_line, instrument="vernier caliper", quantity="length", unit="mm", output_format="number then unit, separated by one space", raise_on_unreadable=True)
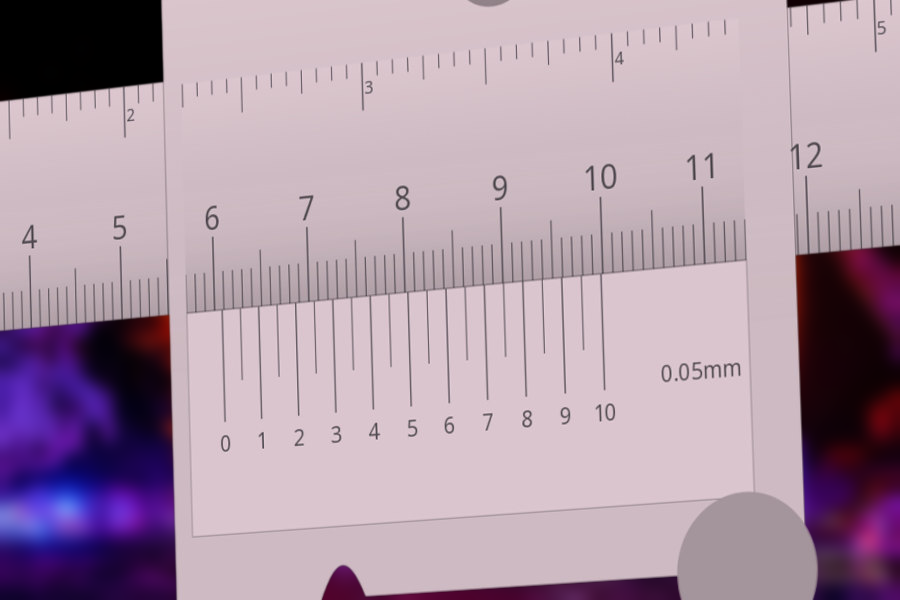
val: 60.8 mm
